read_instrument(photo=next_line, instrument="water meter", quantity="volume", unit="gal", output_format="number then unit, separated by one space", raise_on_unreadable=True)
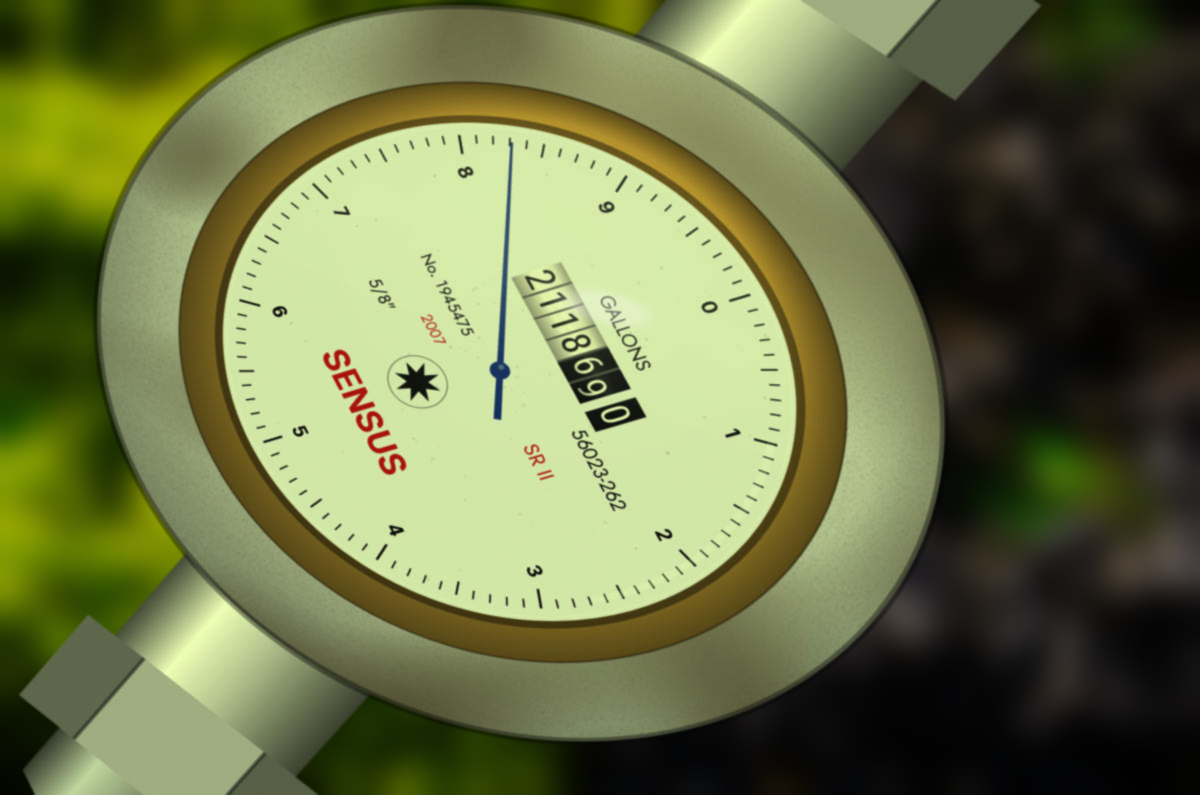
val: 2118688.3 gal
